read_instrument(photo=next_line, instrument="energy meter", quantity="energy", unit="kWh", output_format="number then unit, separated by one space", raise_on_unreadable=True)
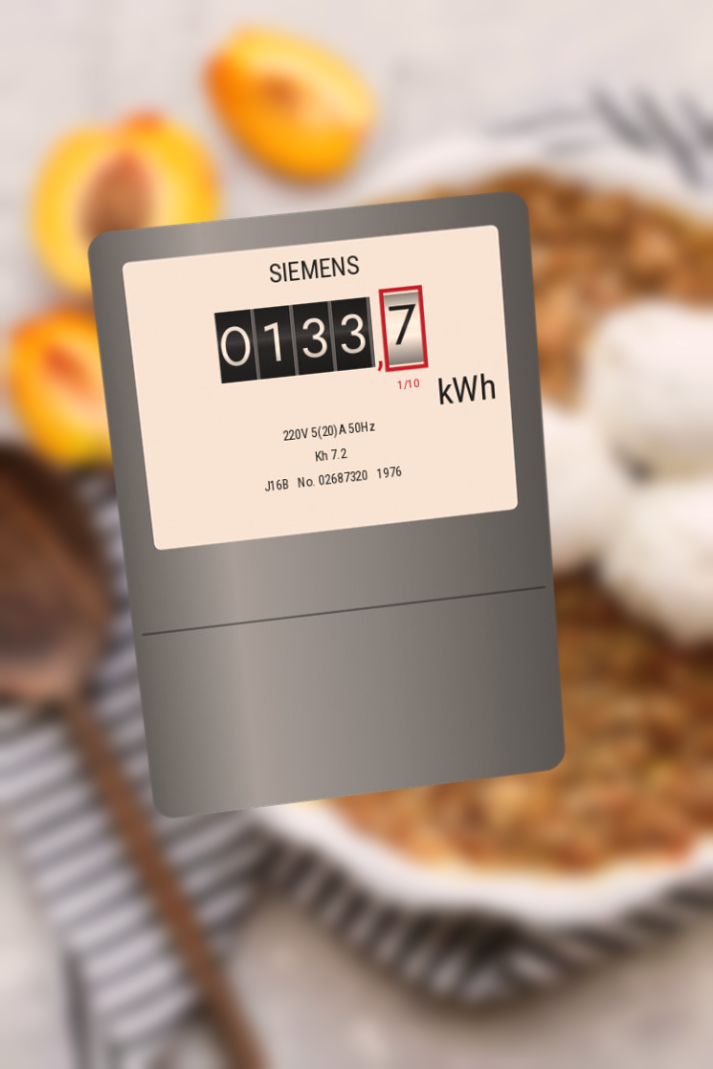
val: 133.7 kWh
